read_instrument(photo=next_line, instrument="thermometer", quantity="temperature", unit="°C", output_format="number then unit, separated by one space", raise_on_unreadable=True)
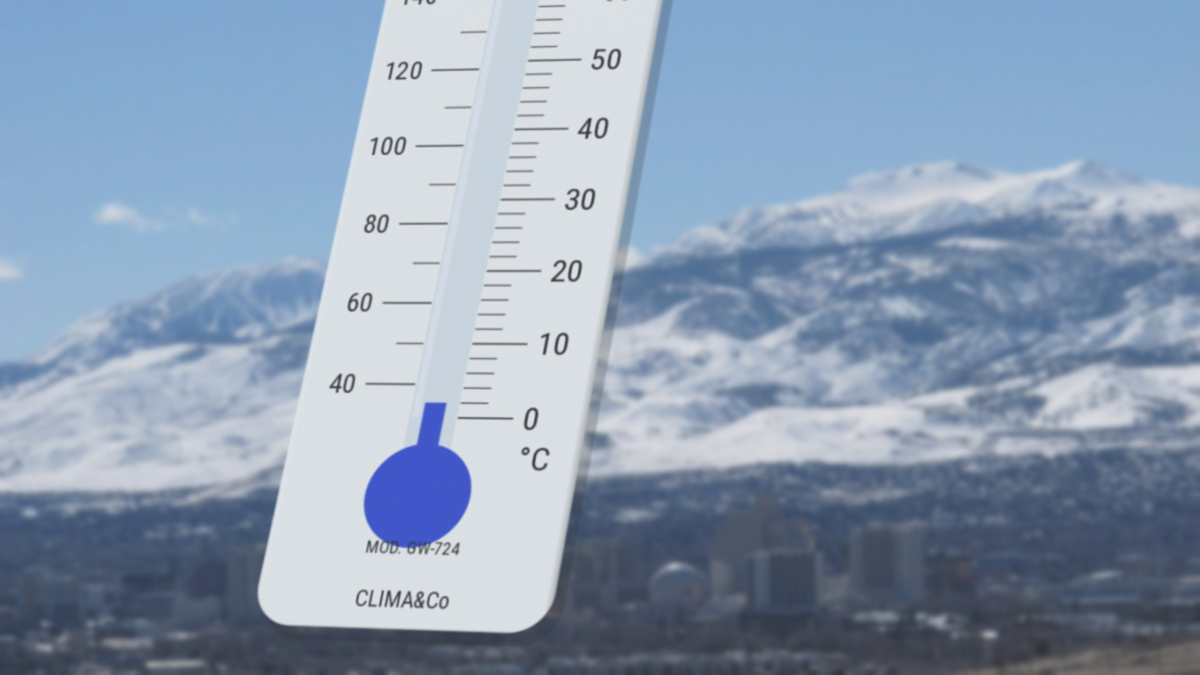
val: 2 °C
